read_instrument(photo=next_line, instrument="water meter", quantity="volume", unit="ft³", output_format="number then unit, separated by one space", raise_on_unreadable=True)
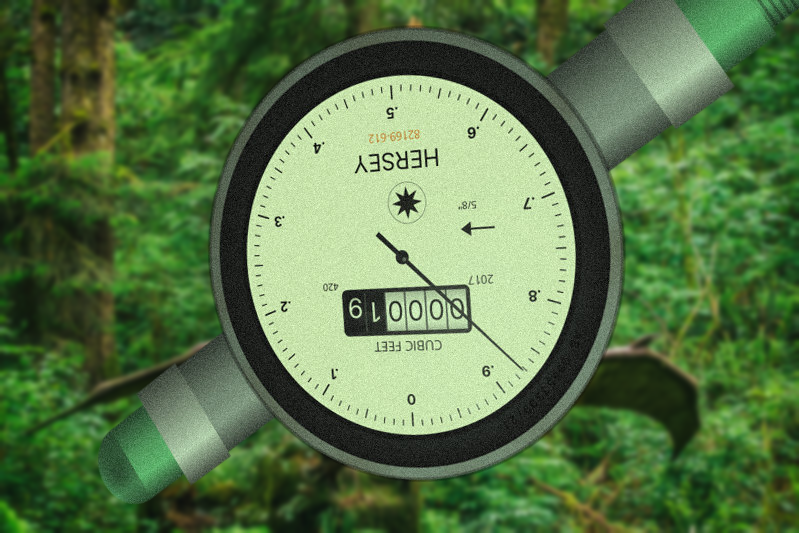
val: 18.87 ft³
